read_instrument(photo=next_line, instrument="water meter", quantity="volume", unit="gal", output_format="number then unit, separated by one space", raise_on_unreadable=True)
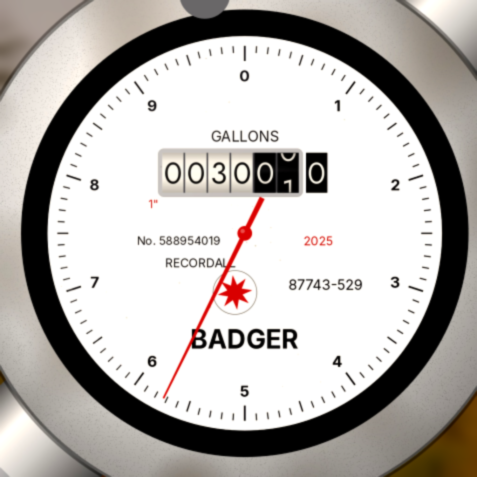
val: 30005.7 gal
